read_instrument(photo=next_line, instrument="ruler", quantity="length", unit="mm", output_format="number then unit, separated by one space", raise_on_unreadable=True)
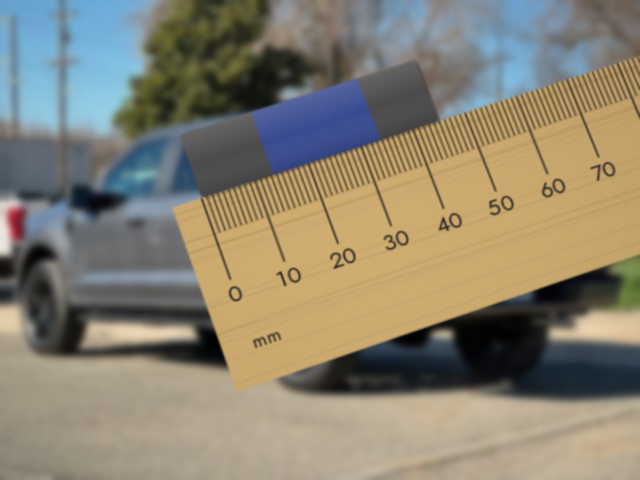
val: 45 mm
